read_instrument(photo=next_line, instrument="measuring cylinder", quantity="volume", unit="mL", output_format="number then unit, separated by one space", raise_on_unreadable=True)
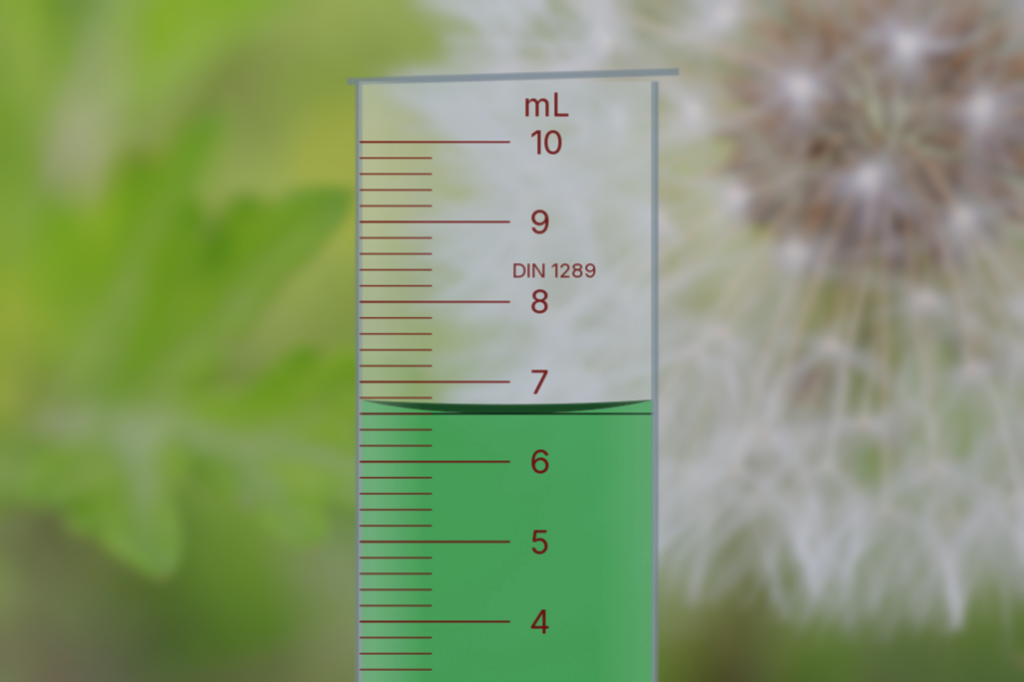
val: 6.6 mL
